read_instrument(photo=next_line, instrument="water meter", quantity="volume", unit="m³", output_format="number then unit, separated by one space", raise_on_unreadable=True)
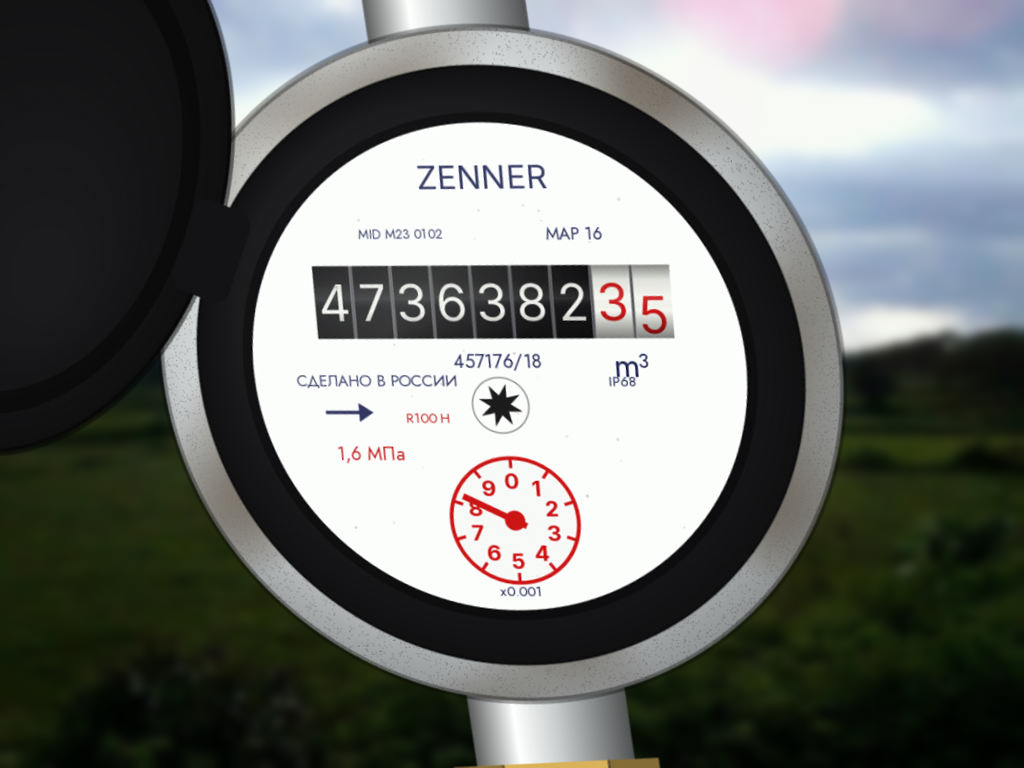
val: 4736382.348 m³
